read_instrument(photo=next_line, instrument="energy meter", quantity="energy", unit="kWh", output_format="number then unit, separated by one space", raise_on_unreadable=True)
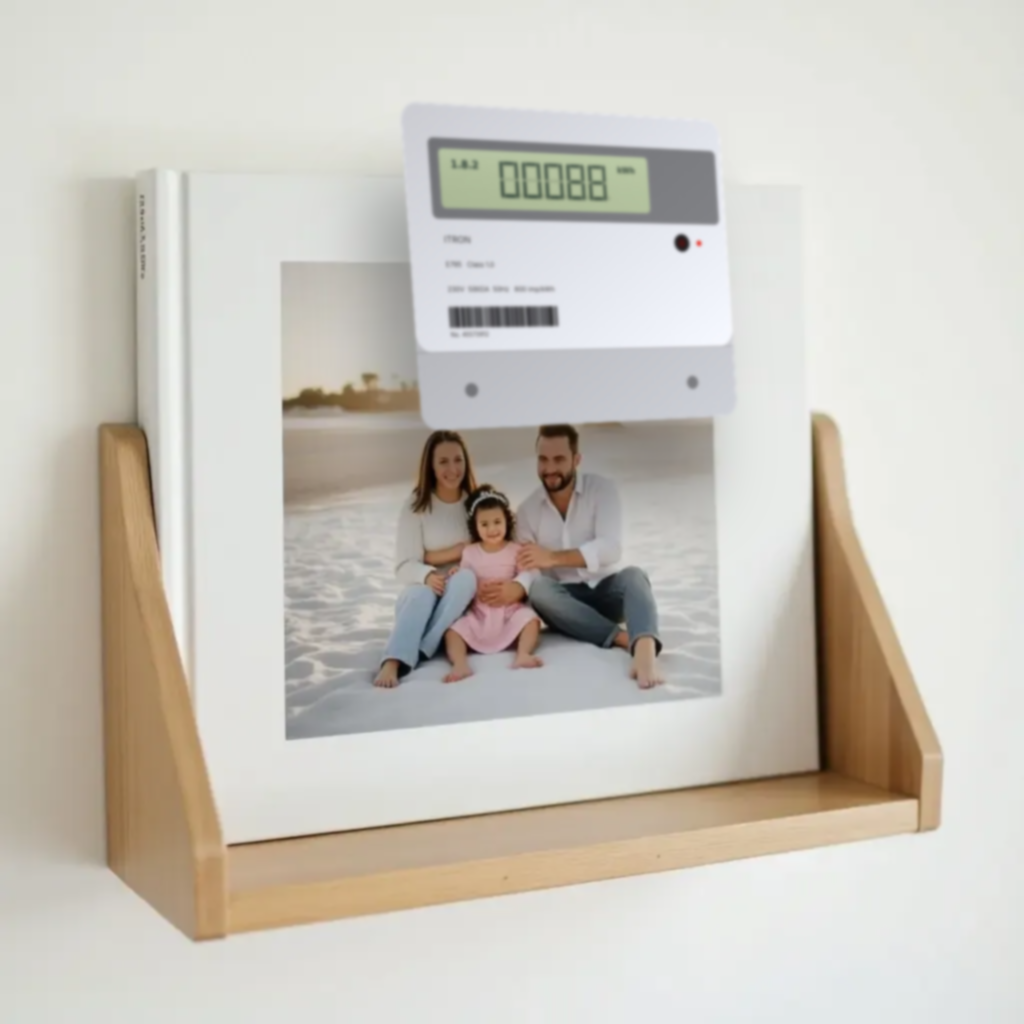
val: 88 kWh
